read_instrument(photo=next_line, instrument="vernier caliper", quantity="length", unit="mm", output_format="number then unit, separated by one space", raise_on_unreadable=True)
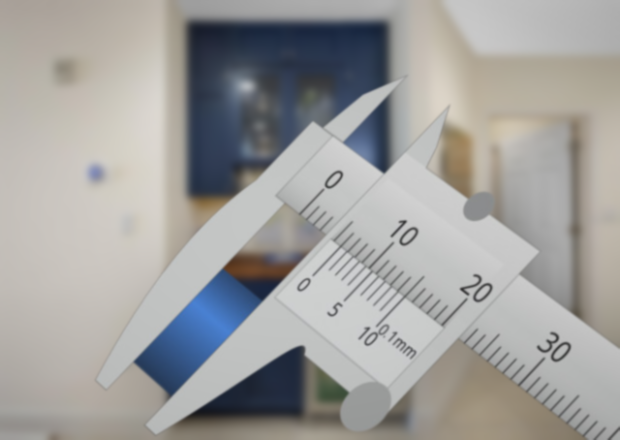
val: 6.0 mm
